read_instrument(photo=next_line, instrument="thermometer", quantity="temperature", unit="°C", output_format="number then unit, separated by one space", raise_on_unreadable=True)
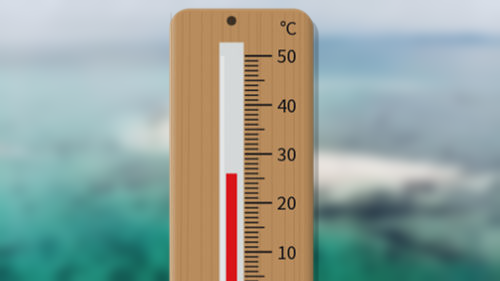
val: 26 °C
